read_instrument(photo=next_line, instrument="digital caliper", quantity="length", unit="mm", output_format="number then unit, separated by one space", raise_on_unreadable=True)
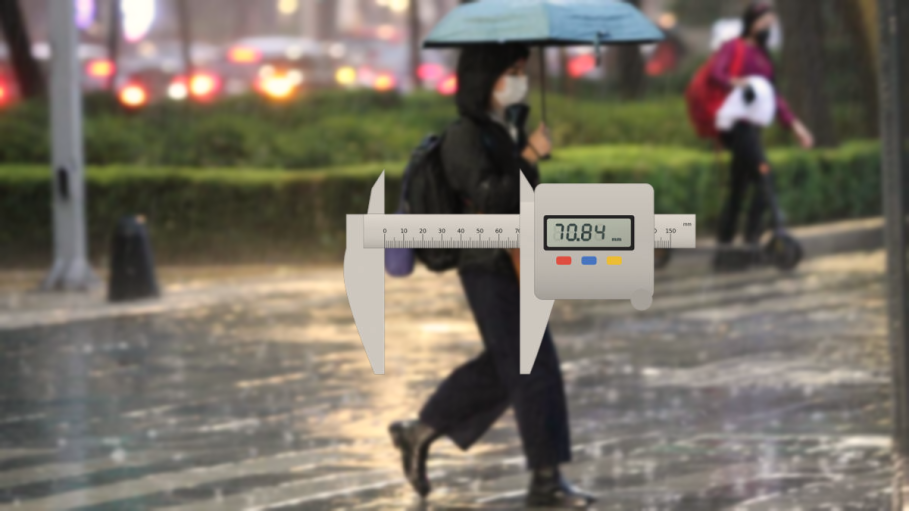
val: 70.84 mm
